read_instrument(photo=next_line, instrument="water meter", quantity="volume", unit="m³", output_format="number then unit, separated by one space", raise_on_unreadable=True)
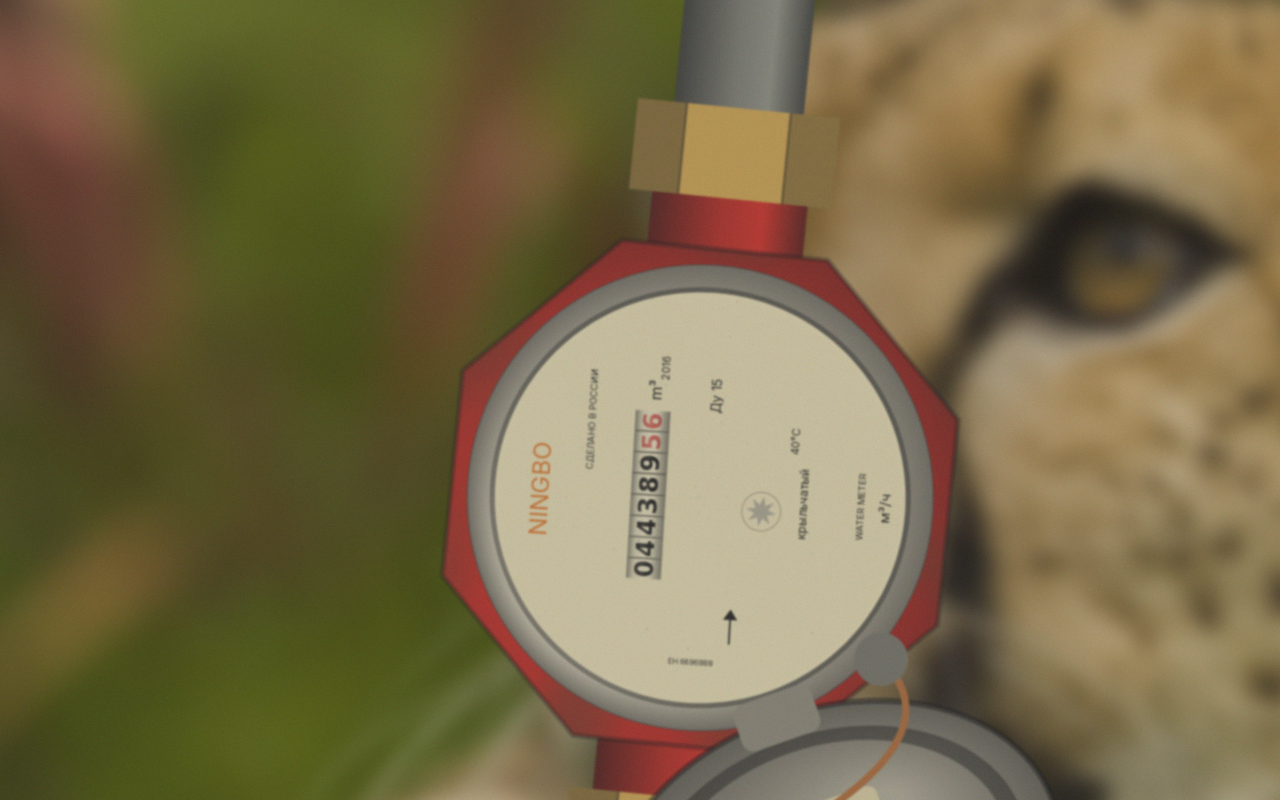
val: 44389.56 m³
